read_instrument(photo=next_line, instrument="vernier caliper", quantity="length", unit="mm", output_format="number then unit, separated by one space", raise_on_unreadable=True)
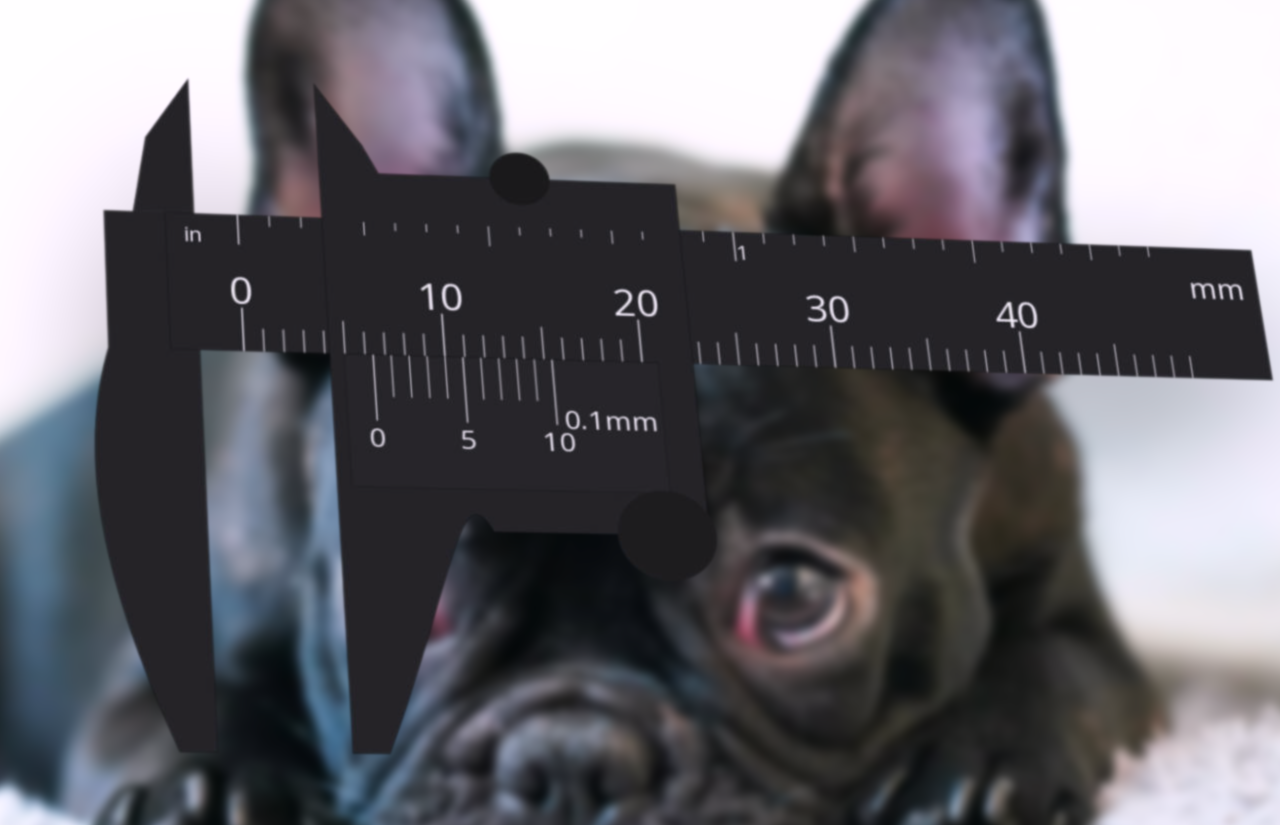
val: 6.4 mm
